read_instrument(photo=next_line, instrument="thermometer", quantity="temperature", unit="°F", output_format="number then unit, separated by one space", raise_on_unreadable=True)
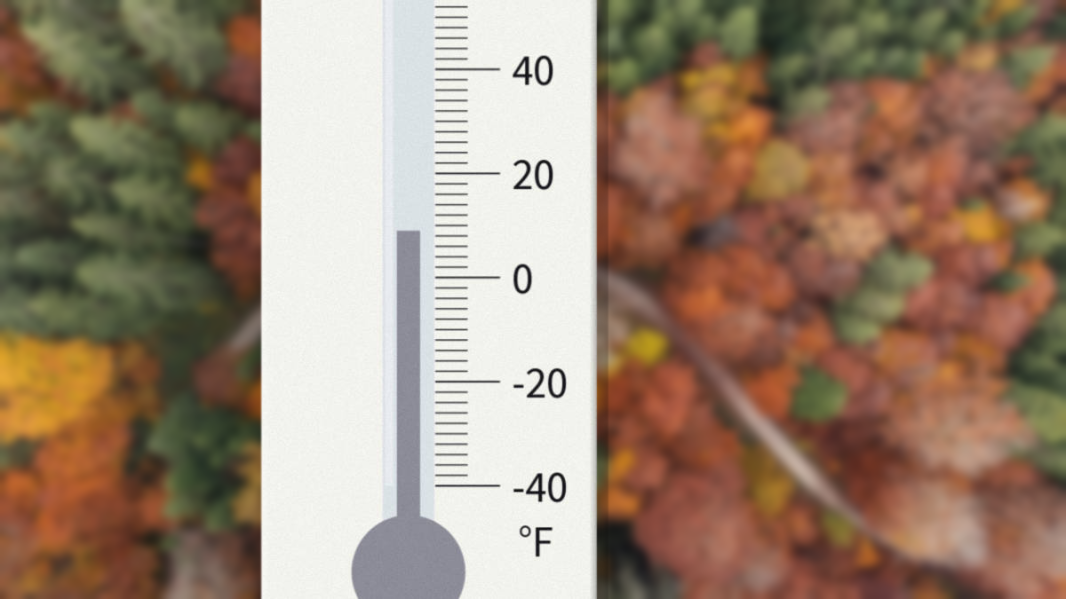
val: 9 °F
